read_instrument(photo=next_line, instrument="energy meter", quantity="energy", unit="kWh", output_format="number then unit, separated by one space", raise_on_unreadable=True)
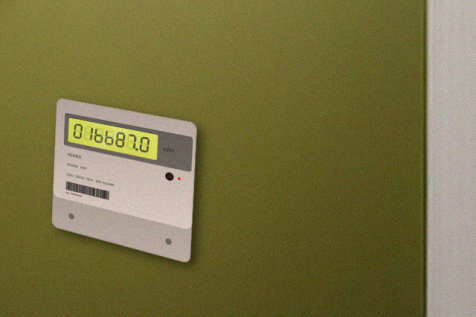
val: 16687.0 kWh
